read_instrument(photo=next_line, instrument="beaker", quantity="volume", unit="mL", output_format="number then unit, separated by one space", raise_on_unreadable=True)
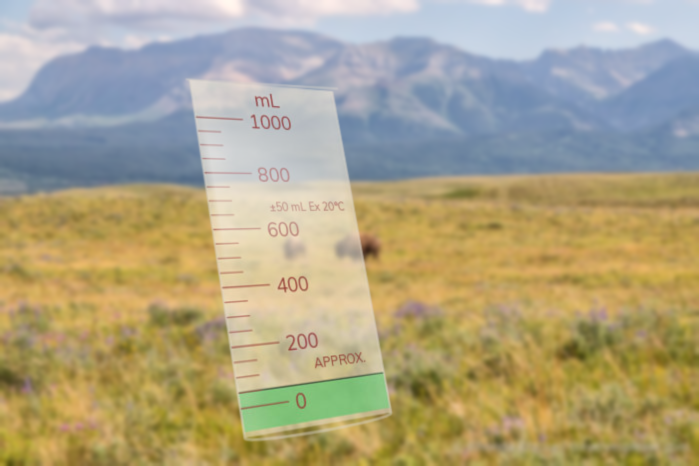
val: 50 mL
